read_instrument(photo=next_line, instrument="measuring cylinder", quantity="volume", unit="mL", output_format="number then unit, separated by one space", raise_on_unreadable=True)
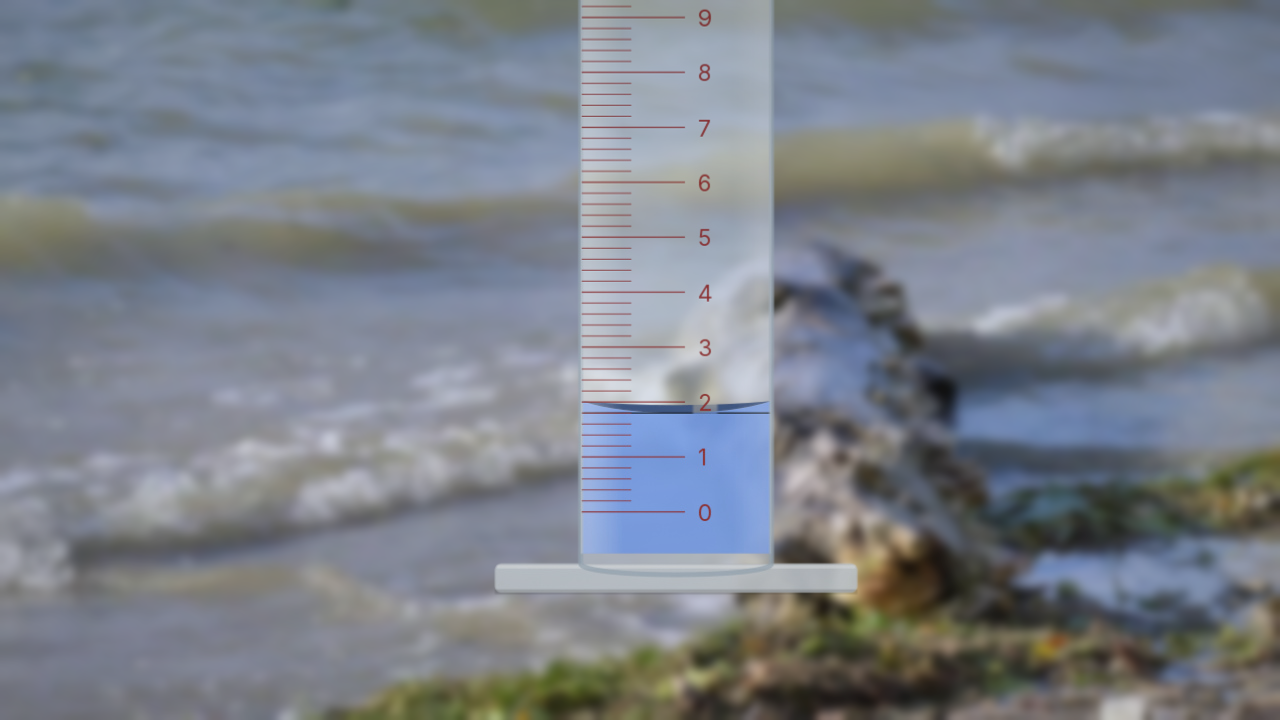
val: 1.8 mL
